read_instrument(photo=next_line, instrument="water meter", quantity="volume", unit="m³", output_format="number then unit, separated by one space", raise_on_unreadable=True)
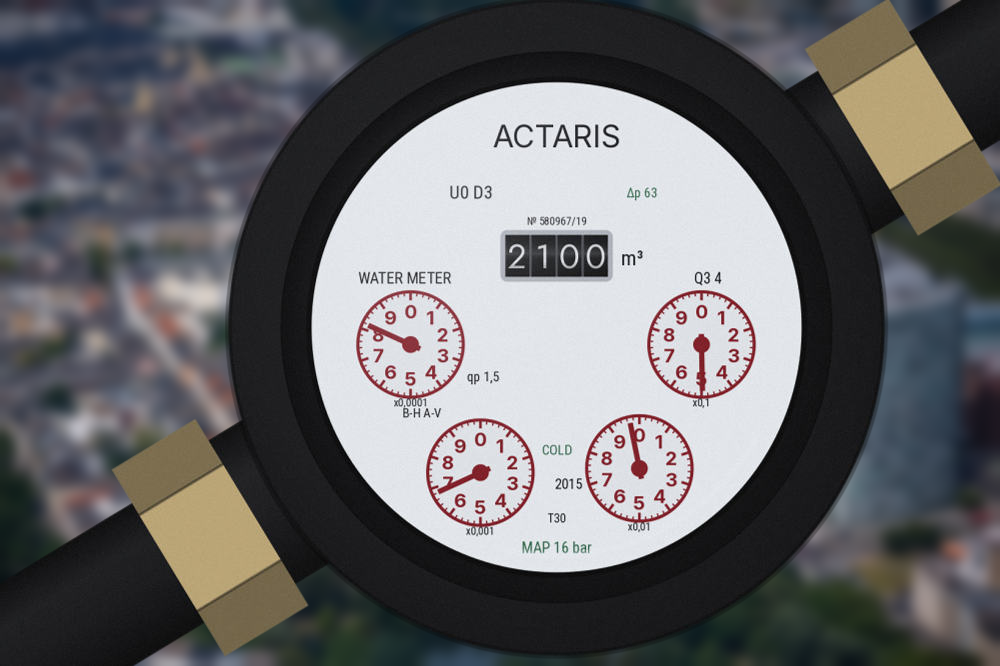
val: 2100.4968 m³
